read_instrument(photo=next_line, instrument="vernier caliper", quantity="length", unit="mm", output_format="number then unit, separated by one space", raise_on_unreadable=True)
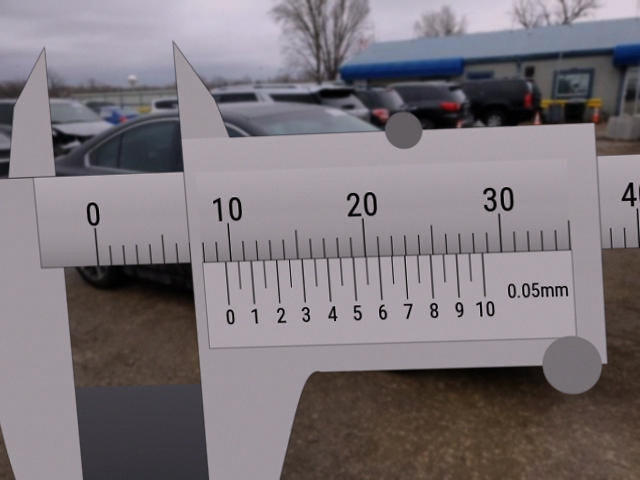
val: 9.6 mm
